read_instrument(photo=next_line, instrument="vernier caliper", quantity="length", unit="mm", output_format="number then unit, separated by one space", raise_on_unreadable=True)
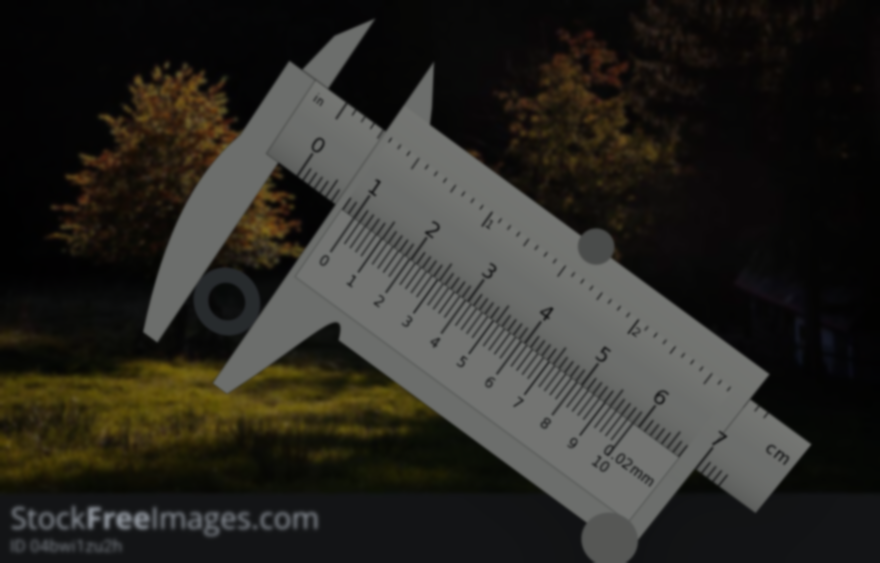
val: 10.0 mm
